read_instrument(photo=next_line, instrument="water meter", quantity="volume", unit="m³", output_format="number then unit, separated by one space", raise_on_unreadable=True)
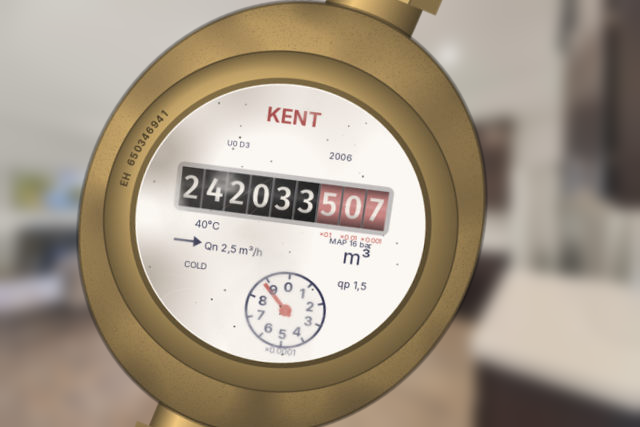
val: 242033.5078 m³
